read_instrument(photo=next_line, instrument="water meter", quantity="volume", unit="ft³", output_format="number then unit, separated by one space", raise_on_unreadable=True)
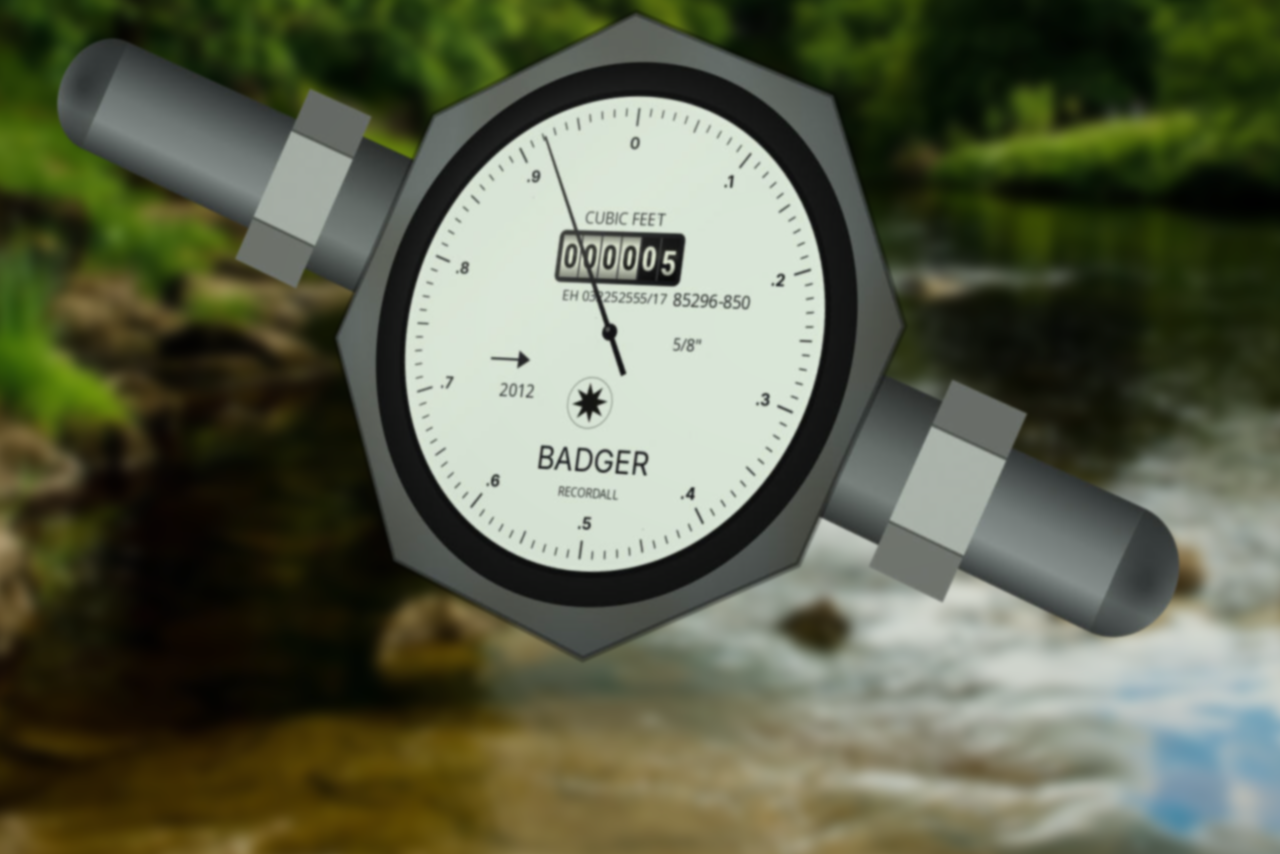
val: 4.92 ft³
